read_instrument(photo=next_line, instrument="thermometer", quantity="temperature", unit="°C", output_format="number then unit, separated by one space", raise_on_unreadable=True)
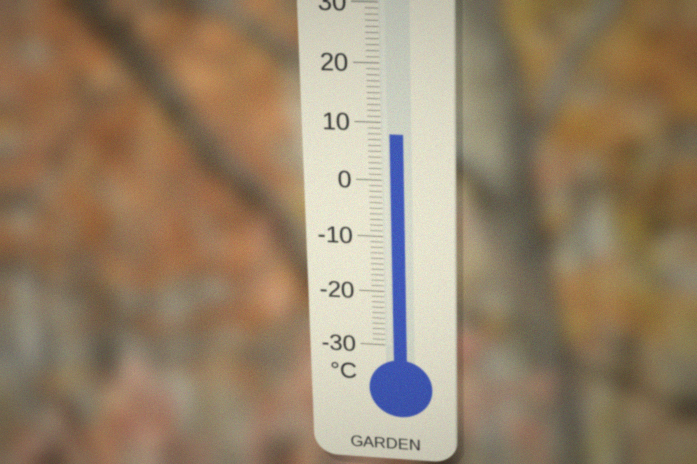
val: 8 °C
